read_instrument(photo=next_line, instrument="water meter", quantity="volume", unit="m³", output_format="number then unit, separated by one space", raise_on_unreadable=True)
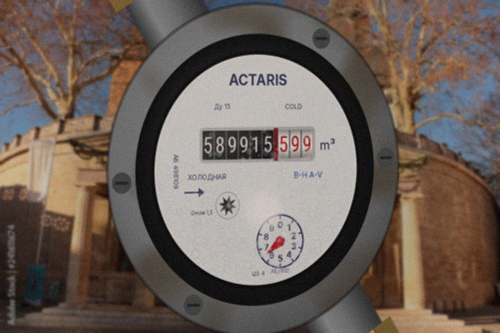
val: 589915.5996 m³
